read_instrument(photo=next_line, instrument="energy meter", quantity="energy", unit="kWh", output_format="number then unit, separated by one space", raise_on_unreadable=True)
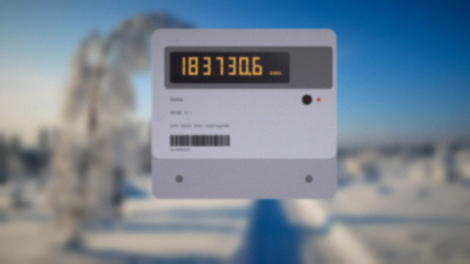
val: 183730.6 kWh
